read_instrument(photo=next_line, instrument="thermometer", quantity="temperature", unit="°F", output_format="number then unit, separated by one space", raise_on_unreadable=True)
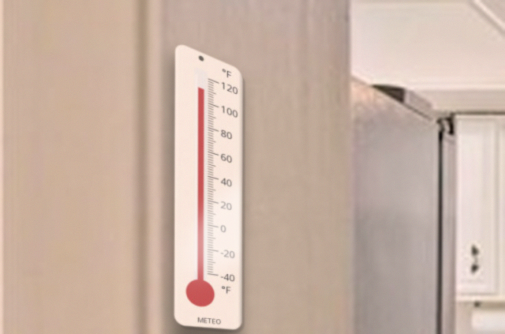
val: 110 °F
